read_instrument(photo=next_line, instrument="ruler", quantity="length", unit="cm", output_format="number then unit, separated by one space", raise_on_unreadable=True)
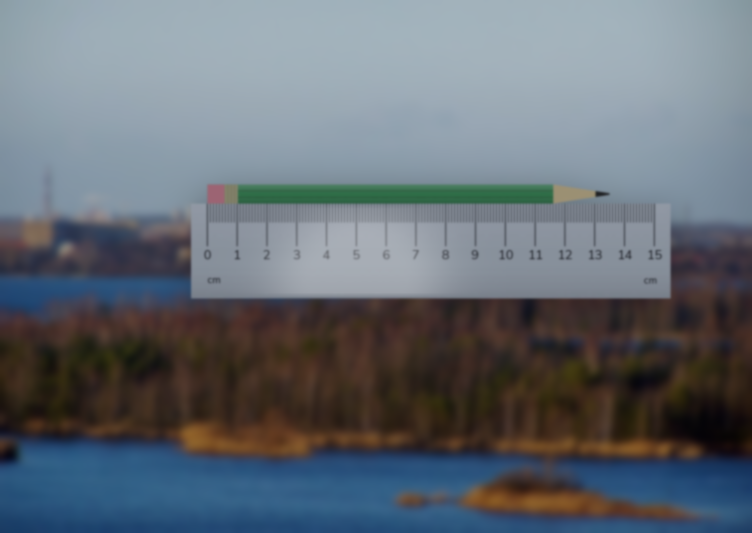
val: 13.5 cm
